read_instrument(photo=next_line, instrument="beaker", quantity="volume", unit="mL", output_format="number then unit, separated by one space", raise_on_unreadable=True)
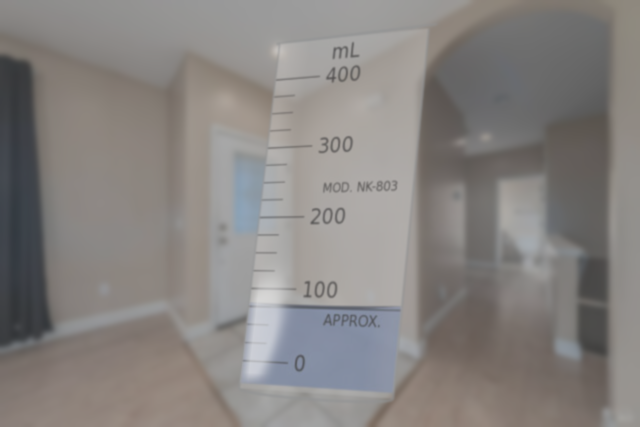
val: 75 mL
